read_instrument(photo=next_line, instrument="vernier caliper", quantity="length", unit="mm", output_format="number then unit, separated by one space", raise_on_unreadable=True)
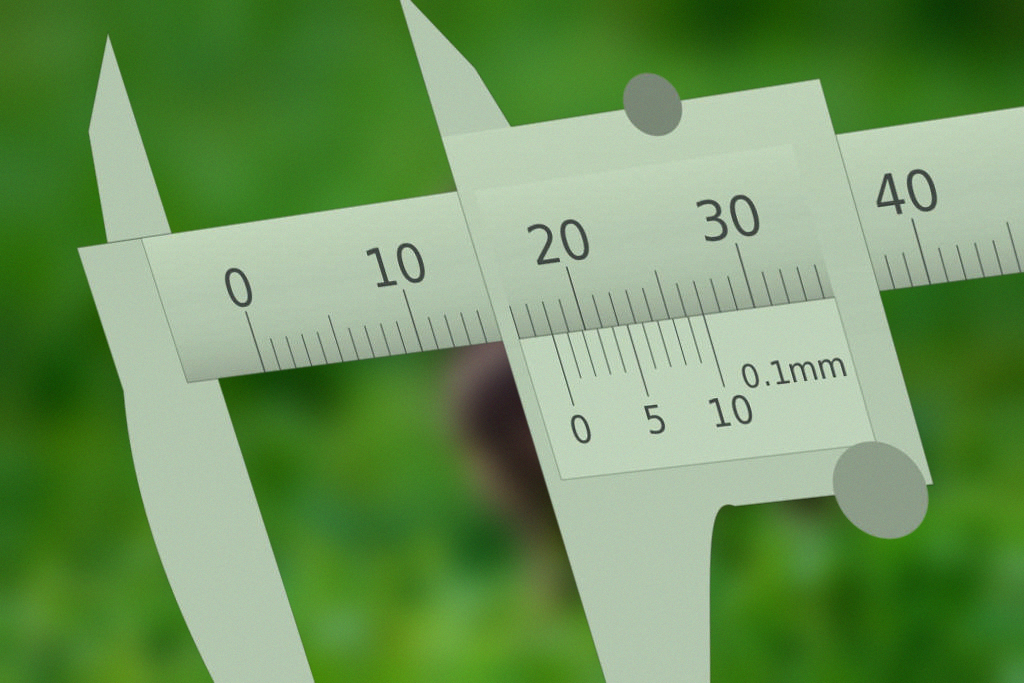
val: 18.0 mm
